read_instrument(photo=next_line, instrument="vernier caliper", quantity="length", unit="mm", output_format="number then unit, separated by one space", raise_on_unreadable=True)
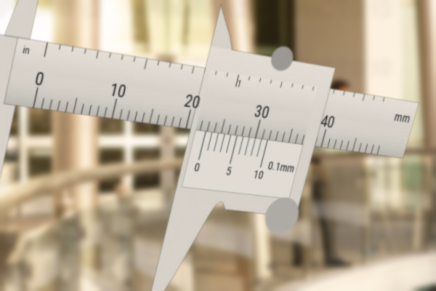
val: 22.8 mm
